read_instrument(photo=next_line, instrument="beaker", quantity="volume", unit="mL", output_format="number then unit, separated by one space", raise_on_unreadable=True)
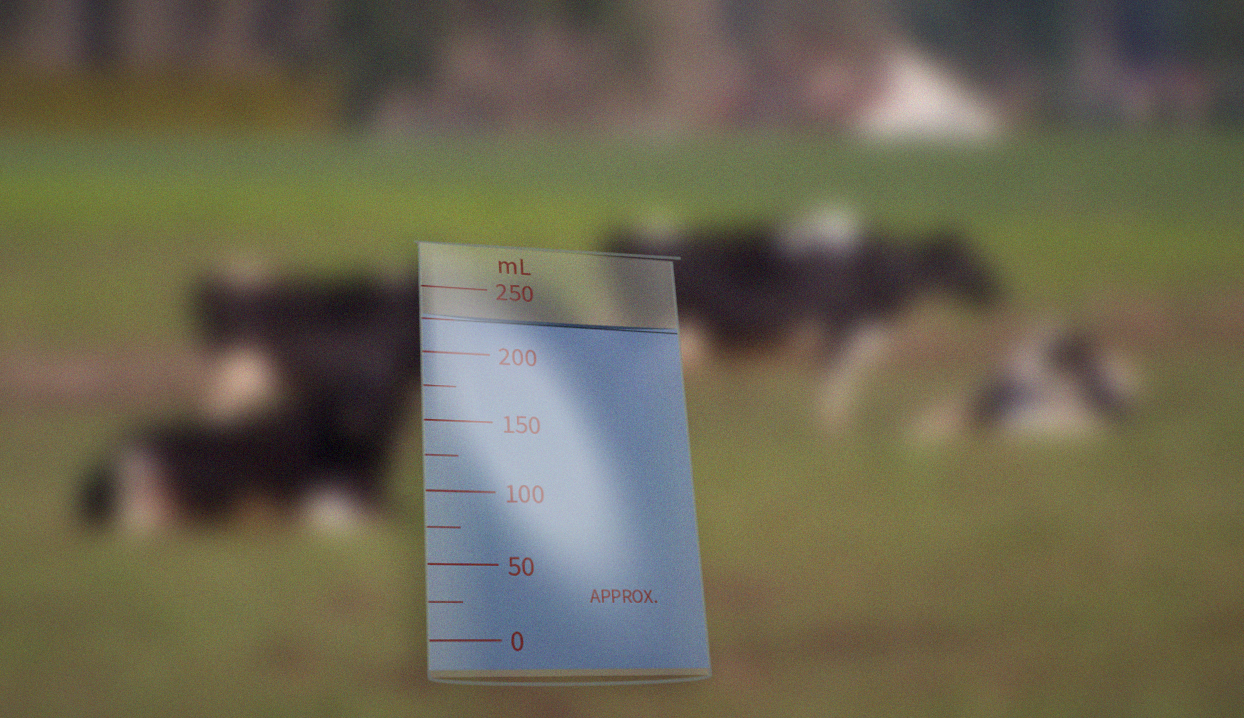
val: 225 mL
